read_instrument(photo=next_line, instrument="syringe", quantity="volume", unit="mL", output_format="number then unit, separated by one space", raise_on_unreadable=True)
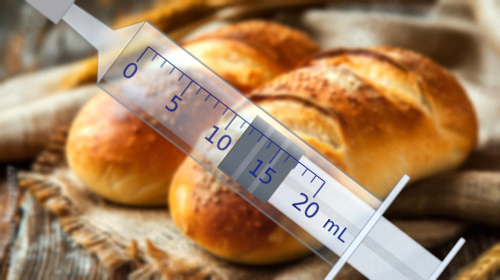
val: 11.5 mL
